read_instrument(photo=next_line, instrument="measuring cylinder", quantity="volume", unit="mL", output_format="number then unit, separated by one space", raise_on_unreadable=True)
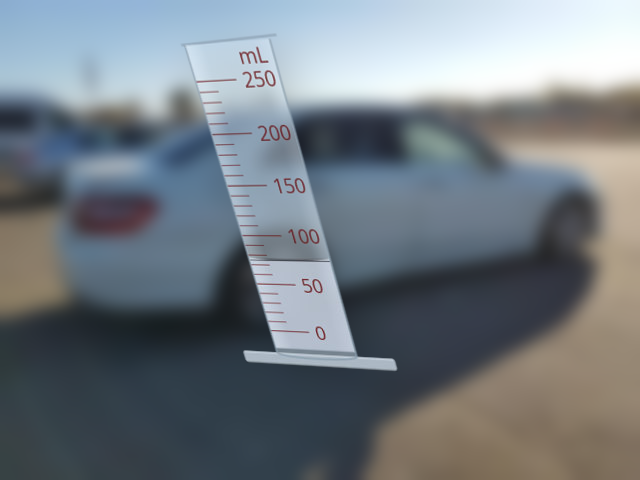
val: 75 mL
